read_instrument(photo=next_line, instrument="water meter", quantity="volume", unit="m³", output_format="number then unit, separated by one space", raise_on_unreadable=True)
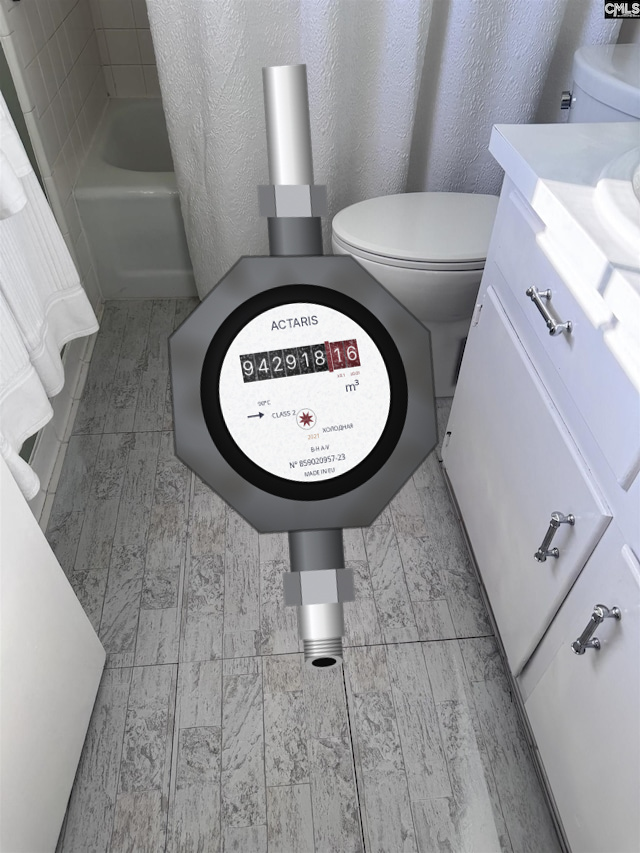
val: 942918.16 m³
